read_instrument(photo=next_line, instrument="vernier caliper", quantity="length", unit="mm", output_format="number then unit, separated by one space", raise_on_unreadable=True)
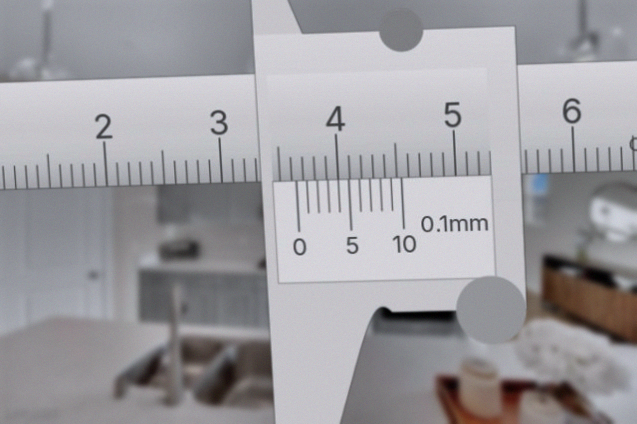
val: 36.4 mm
